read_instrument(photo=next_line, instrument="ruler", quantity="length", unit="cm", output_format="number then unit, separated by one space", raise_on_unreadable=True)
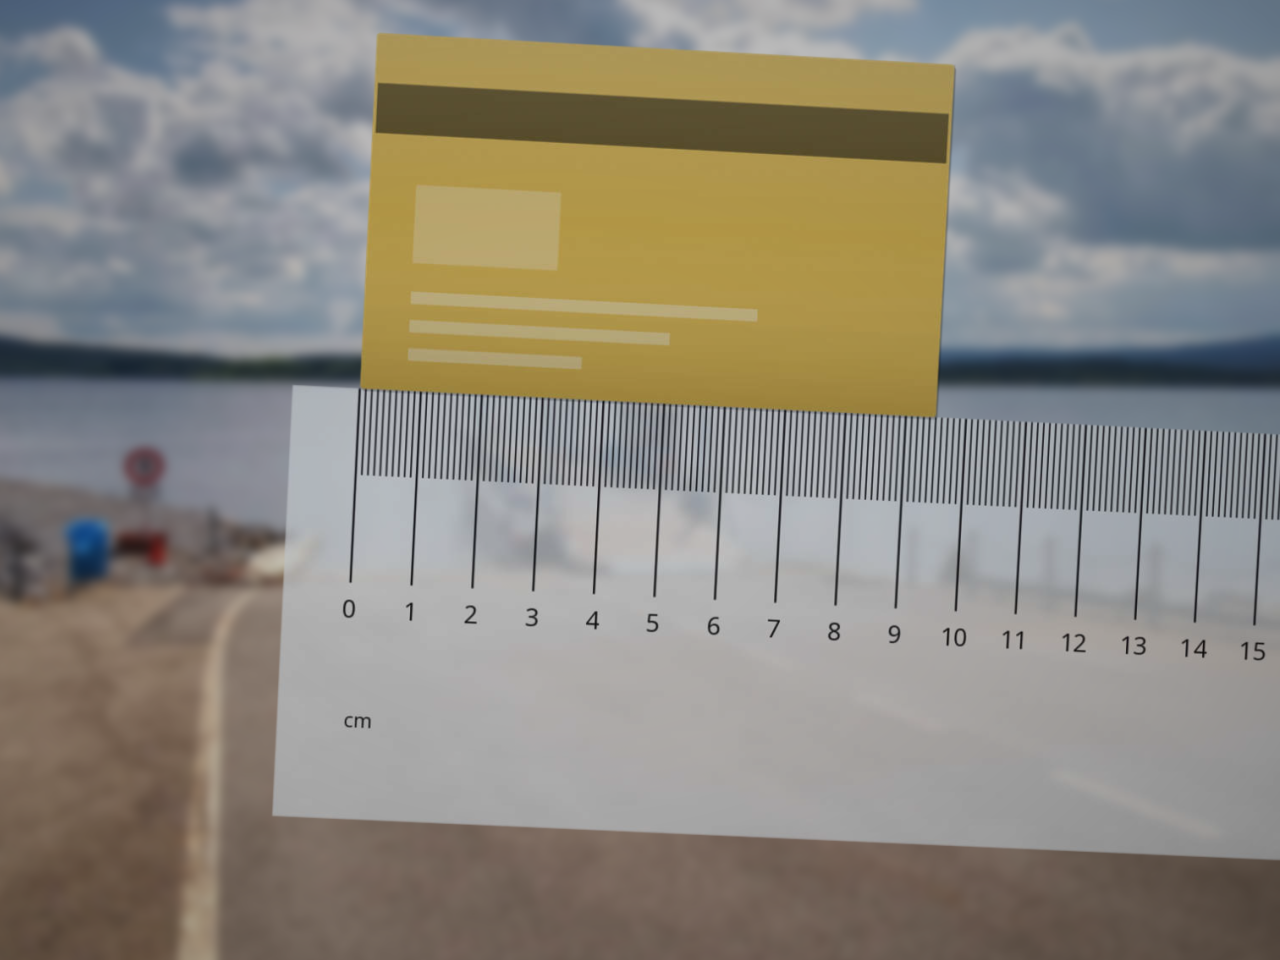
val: 9.5 cm
